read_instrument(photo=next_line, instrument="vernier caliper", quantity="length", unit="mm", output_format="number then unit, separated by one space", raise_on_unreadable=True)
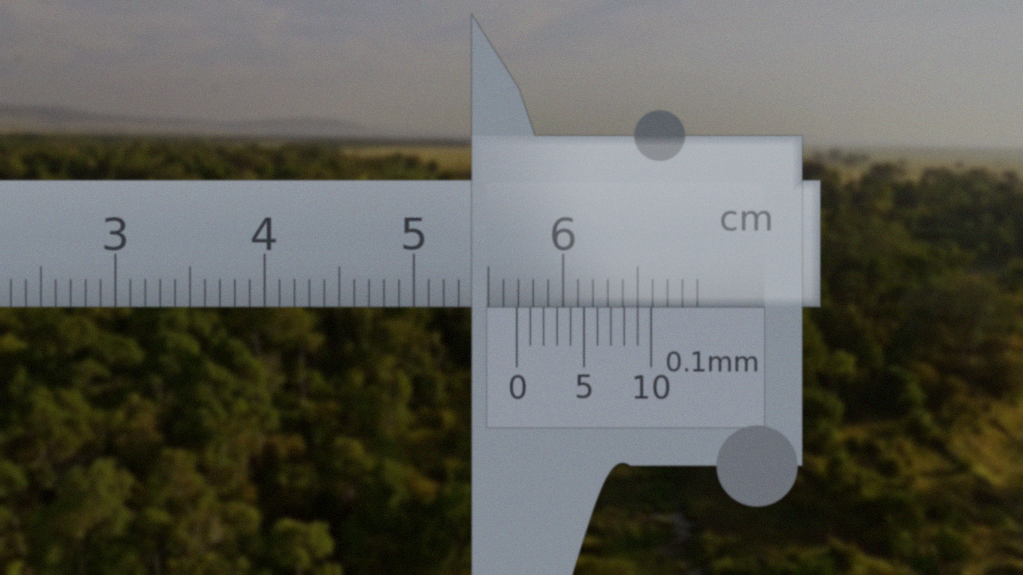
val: 56.9 mm
